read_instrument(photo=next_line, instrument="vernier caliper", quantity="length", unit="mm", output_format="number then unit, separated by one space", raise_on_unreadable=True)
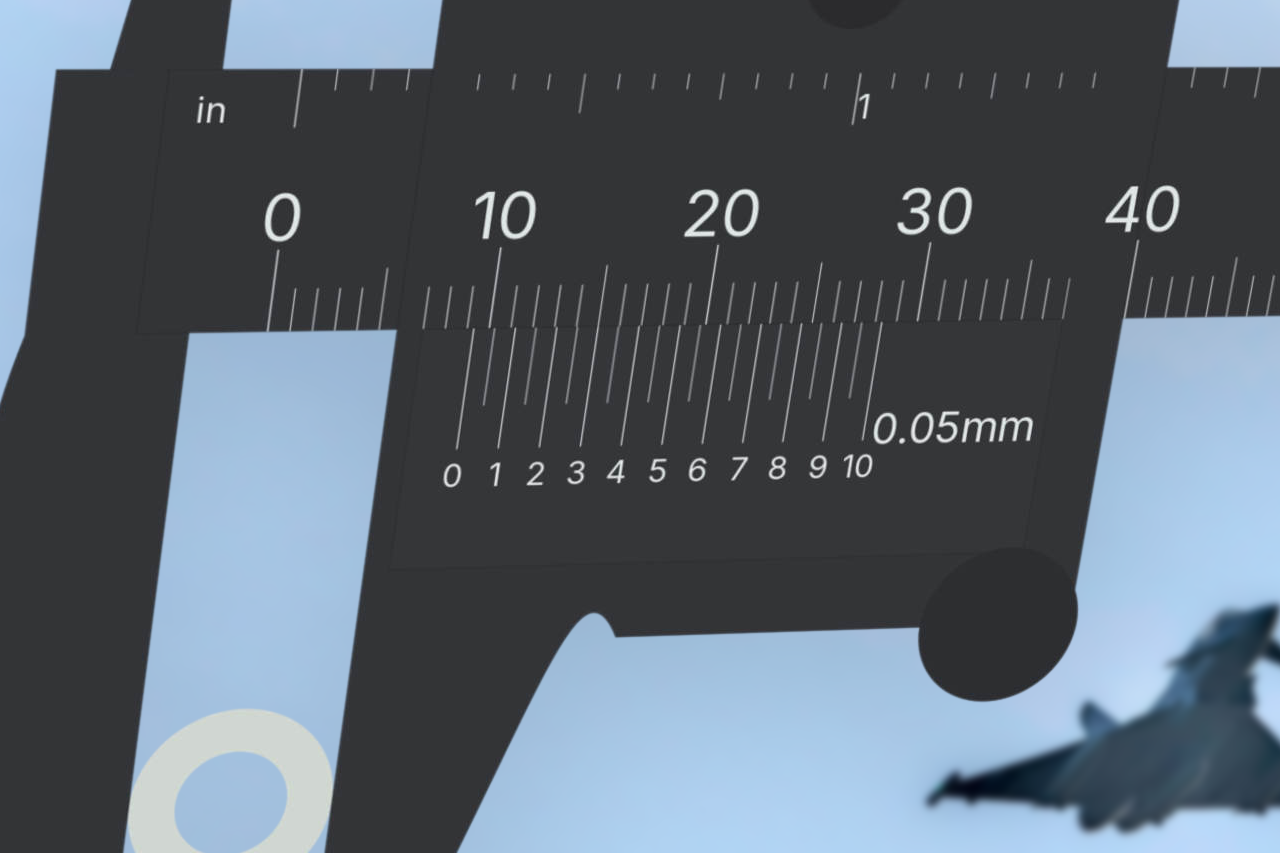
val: 9.3 mm
